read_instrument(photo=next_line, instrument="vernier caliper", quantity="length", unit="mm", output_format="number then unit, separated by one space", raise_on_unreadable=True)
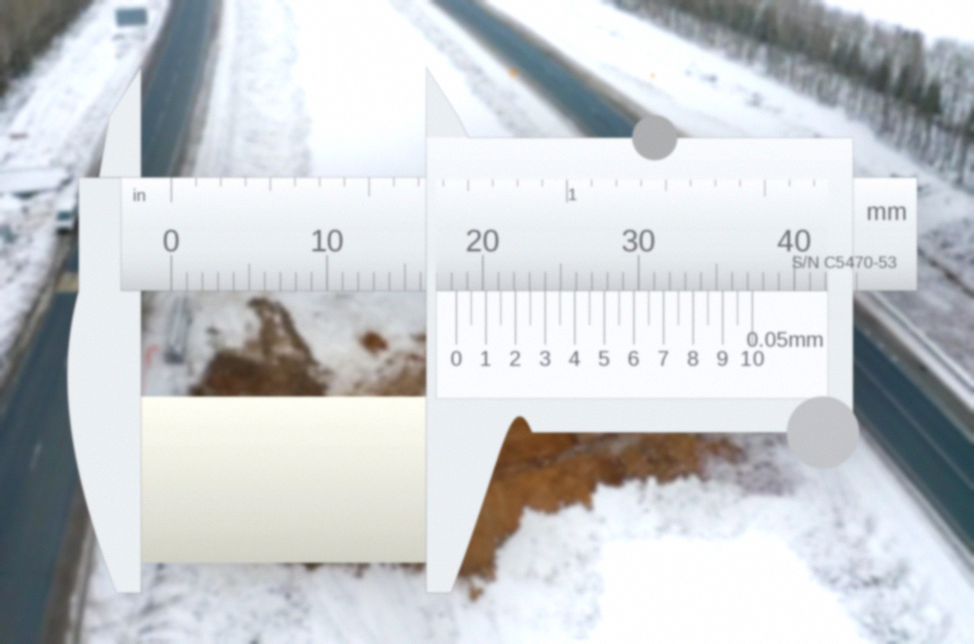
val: 18.3 mm
